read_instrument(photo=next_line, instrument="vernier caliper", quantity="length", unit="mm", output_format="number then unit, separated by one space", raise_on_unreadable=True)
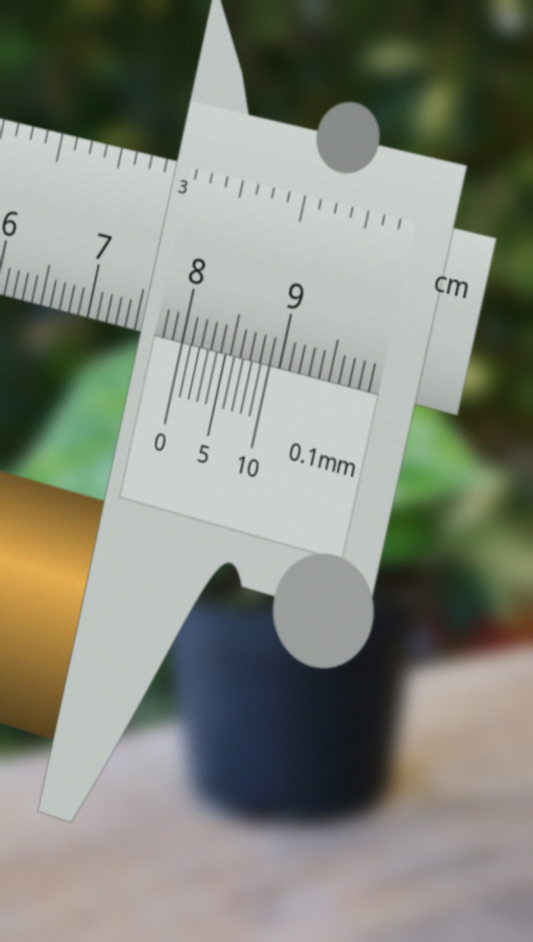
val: 80.0 mm
